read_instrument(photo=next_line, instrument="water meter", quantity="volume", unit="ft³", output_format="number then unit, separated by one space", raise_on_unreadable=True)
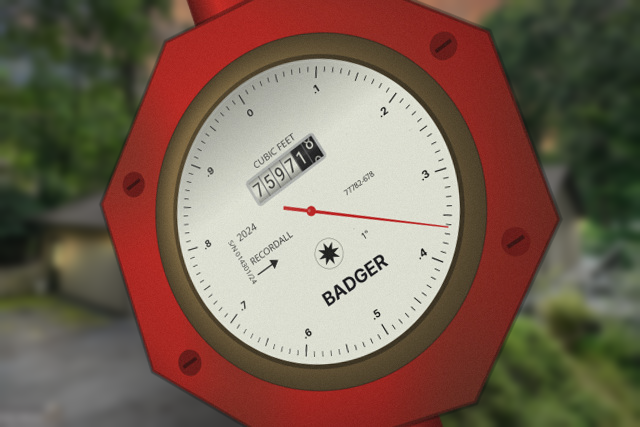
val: 759718.36 ft³
